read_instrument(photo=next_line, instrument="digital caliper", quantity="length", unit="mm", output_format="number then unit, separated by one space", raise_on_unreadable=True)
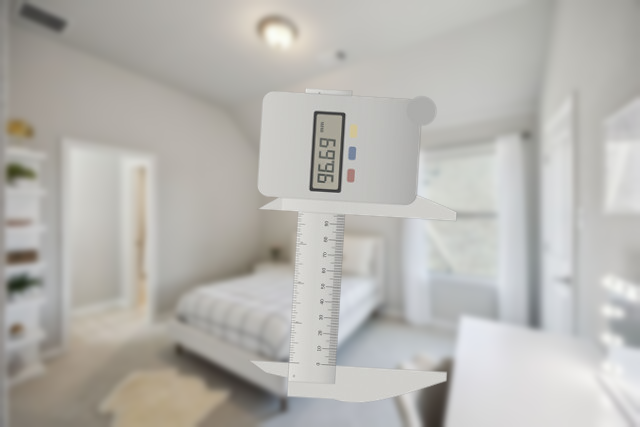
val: 96.69 mm
